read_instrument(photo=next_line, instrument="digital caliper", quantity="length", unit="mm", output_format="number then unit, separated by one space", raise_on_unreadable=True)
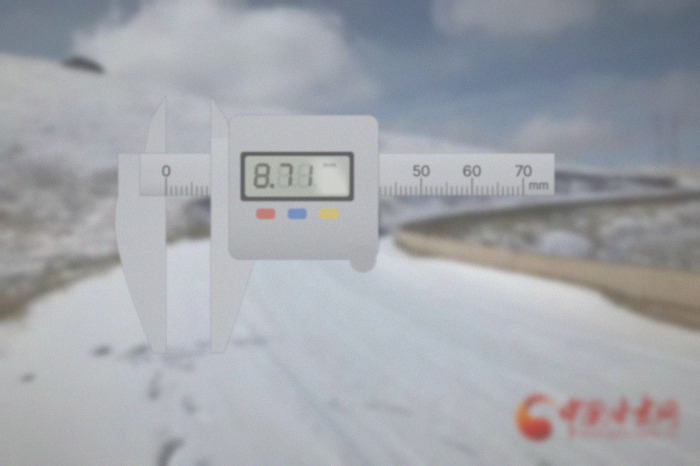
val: 8.71 mm
